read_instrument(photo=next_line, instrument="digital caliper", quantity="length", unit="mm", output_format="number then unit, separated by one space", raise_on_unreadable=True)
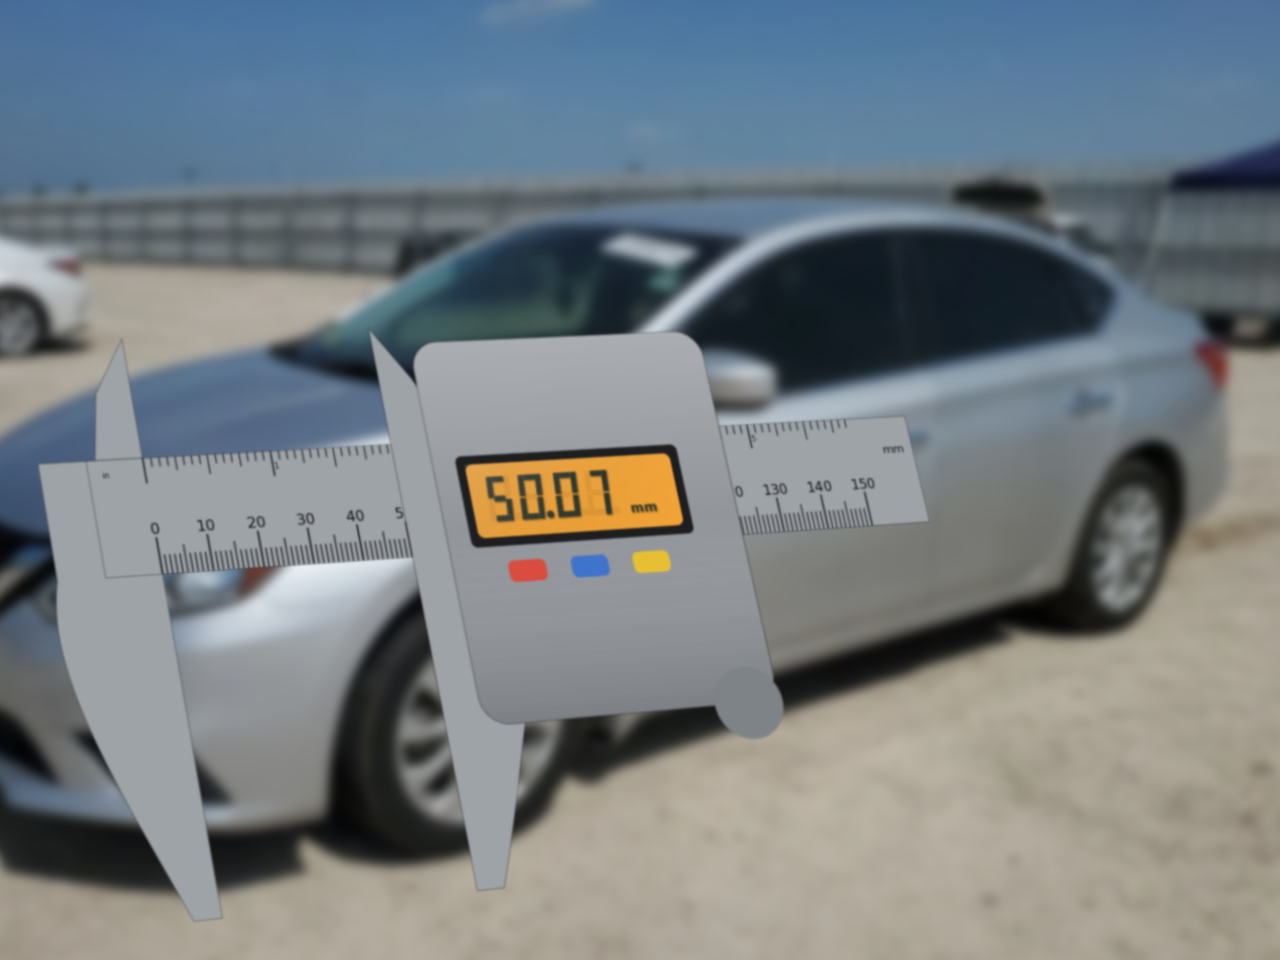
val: 50.07 mm
